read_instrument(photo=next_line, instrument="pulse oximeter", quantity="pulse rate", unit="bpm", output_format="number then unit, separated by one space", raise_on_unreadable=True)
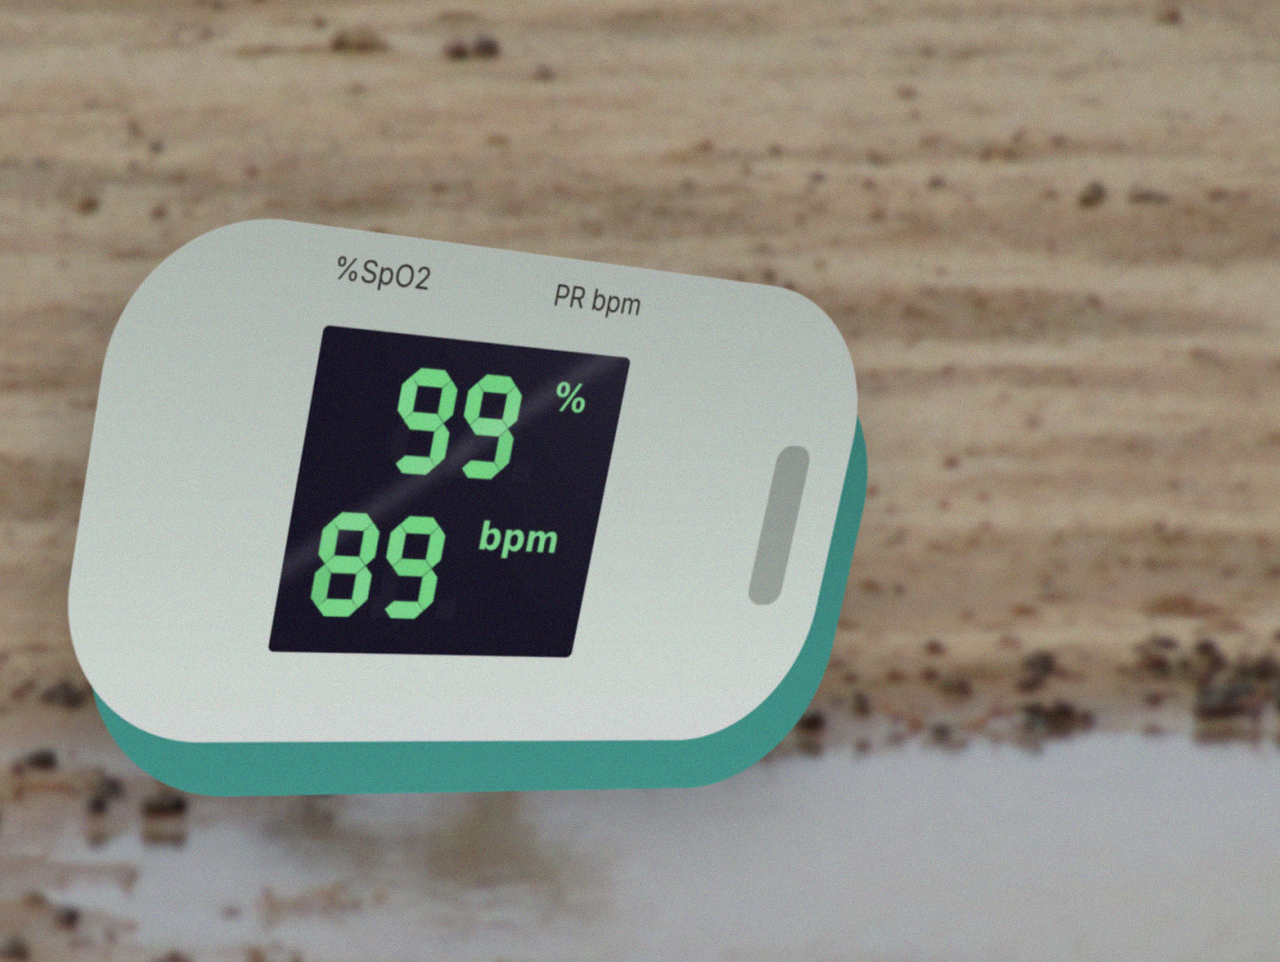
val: 89 bpm
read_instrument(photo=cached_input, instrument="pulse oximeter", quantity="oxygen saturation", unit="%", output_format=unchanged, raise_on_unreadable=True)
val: 99 %
